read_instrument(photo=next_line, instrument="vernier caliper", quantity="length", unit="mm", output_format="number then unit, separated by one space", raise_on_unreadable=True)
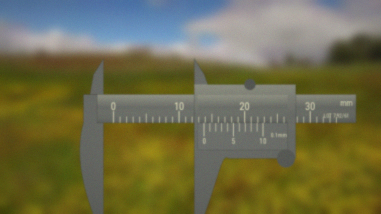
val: 13.8 mm
